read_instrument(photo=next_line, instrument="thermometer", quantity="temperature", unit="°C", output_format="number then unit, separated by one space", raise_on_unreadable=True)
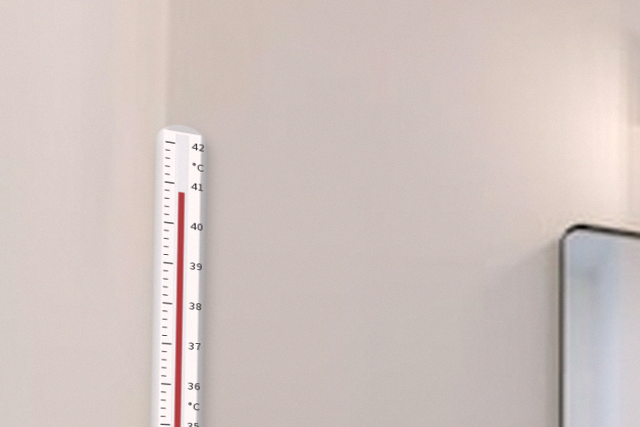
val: 40.8 °C
